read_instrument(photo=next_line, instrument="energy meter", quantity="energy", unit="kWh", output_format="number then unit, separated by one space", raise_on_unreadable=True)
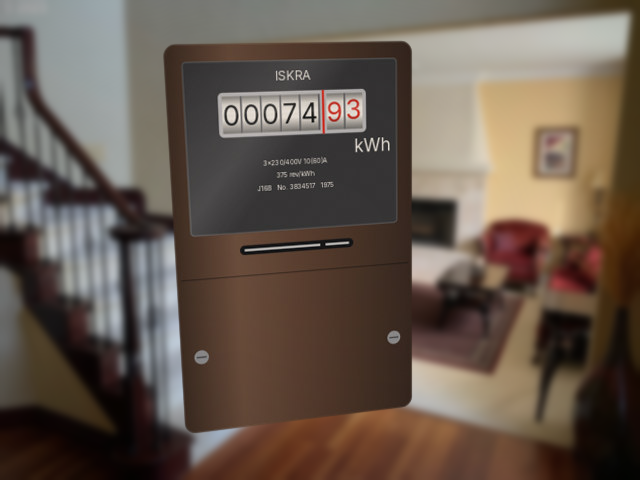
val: 74.93 kWh
